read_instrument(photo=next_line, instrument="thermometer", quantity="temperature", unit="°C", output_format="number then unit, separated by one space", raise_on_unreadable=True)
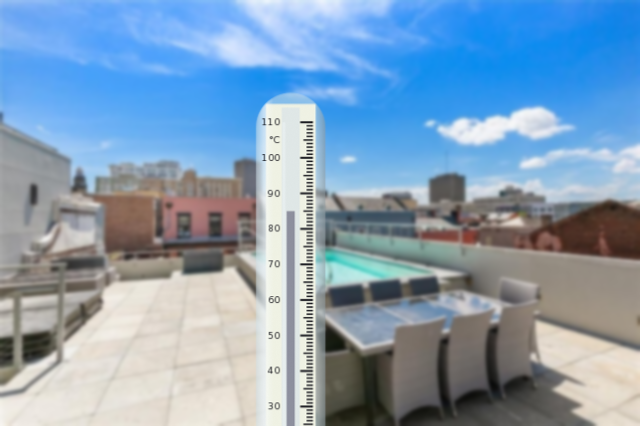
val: 85 °C
